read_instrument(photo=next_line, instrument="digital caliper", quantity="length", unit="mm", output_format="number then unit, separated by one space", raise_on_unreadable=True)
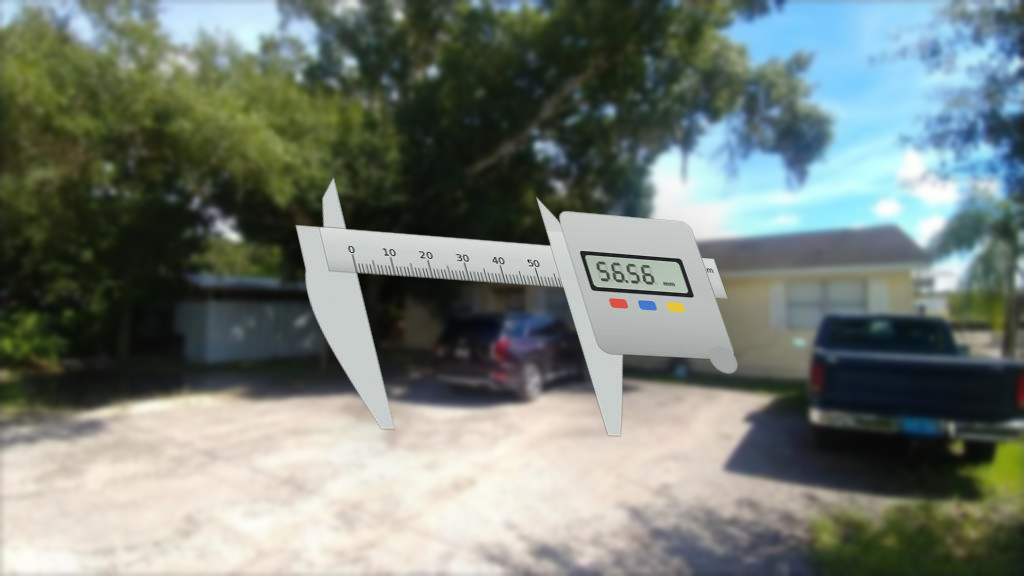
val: 56.56 mm
